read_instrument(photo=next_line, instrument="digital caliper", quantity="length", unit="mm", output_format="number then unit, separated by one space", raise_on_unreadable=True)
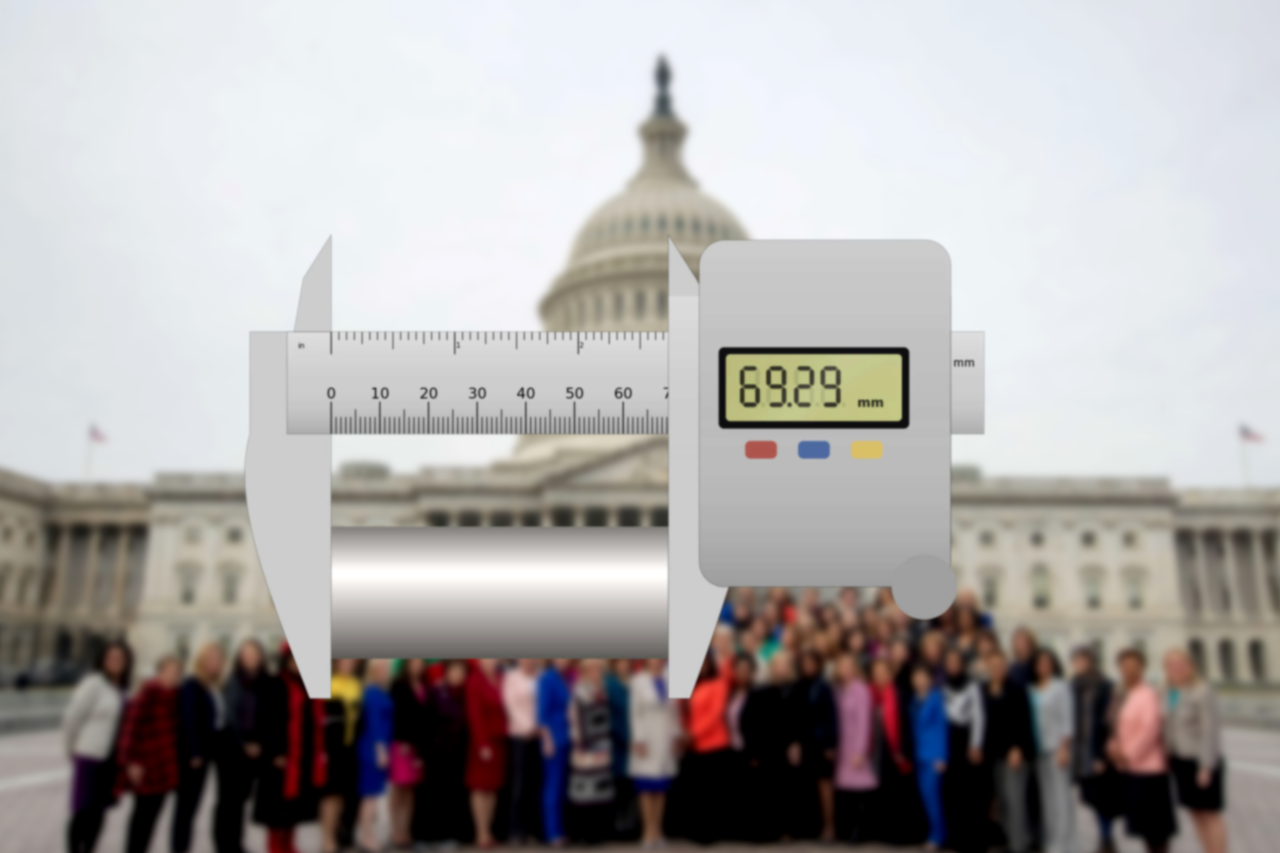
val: 69.29 mm
